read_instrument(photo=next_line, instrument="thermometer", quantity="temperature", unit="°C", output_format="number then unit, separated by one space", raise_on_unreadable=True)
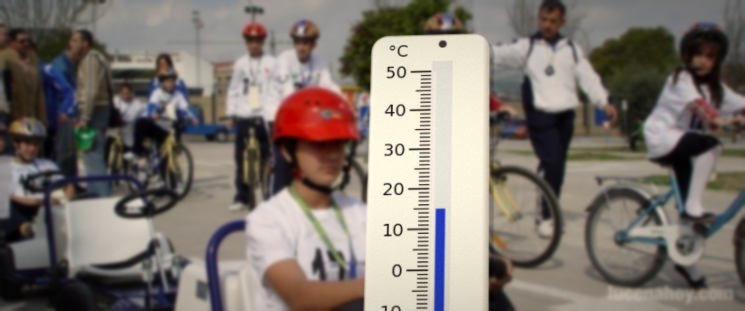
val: 15 °C
